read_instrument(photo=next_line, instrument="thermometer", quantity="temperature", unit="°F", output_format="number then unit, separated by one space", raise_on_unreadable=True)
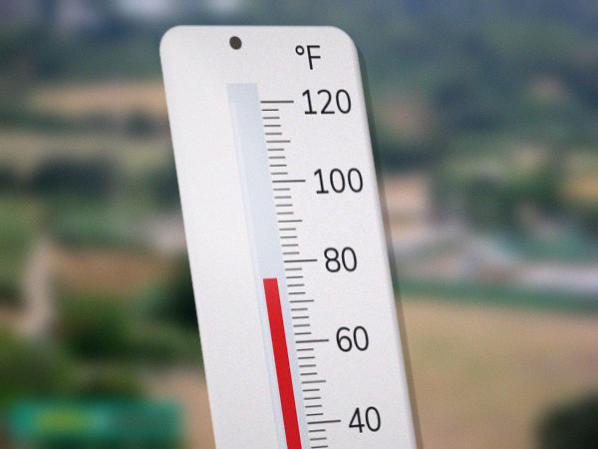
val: 76 °F
